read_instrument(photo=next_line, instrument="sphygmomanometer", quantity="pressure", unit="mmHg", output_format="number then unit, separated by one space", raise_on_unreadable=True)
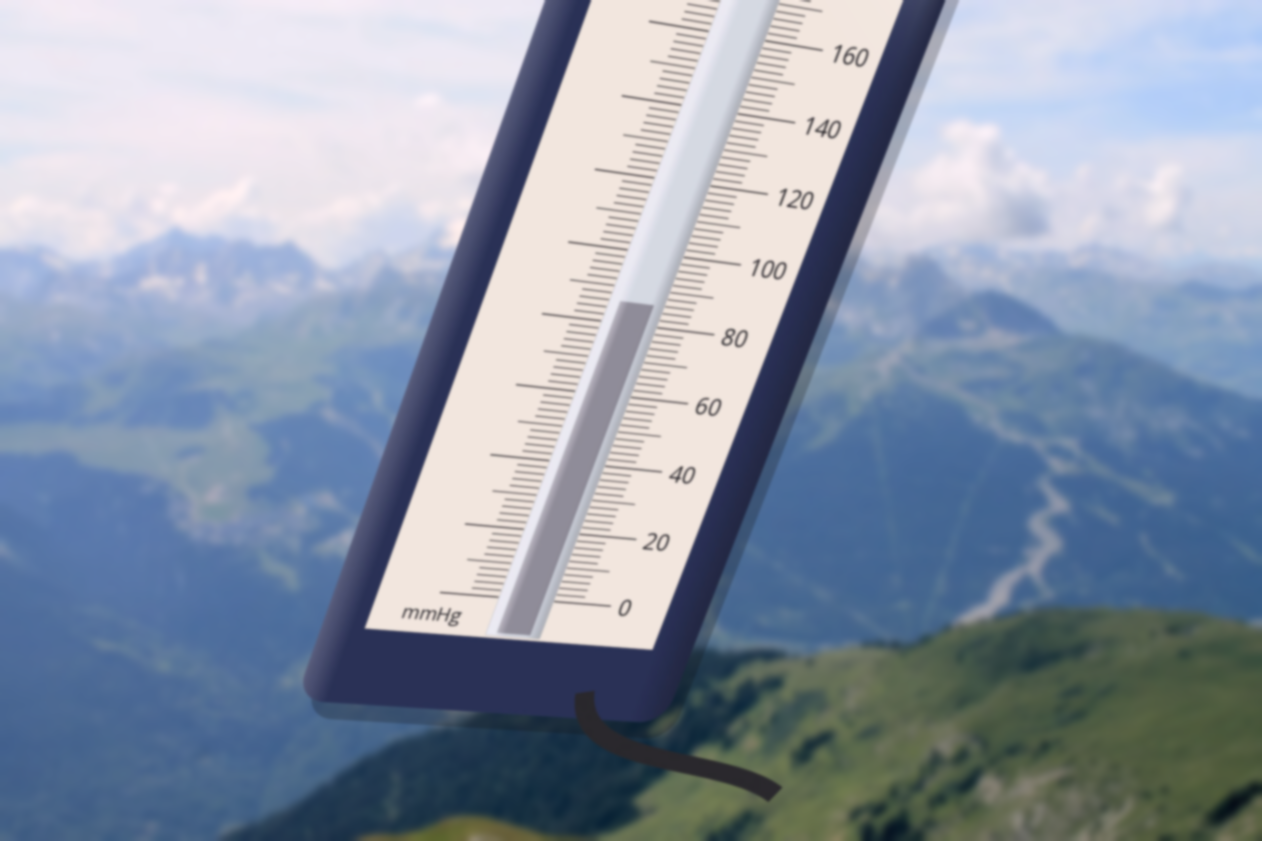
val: 86 mmHg
